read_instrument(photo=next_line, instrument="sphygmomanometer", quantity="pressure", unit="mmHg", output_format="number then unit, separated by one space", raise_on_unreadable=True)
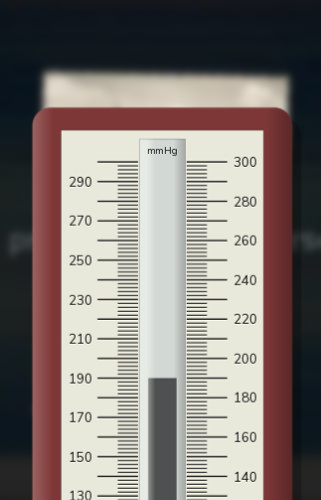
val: 190 mmHg
